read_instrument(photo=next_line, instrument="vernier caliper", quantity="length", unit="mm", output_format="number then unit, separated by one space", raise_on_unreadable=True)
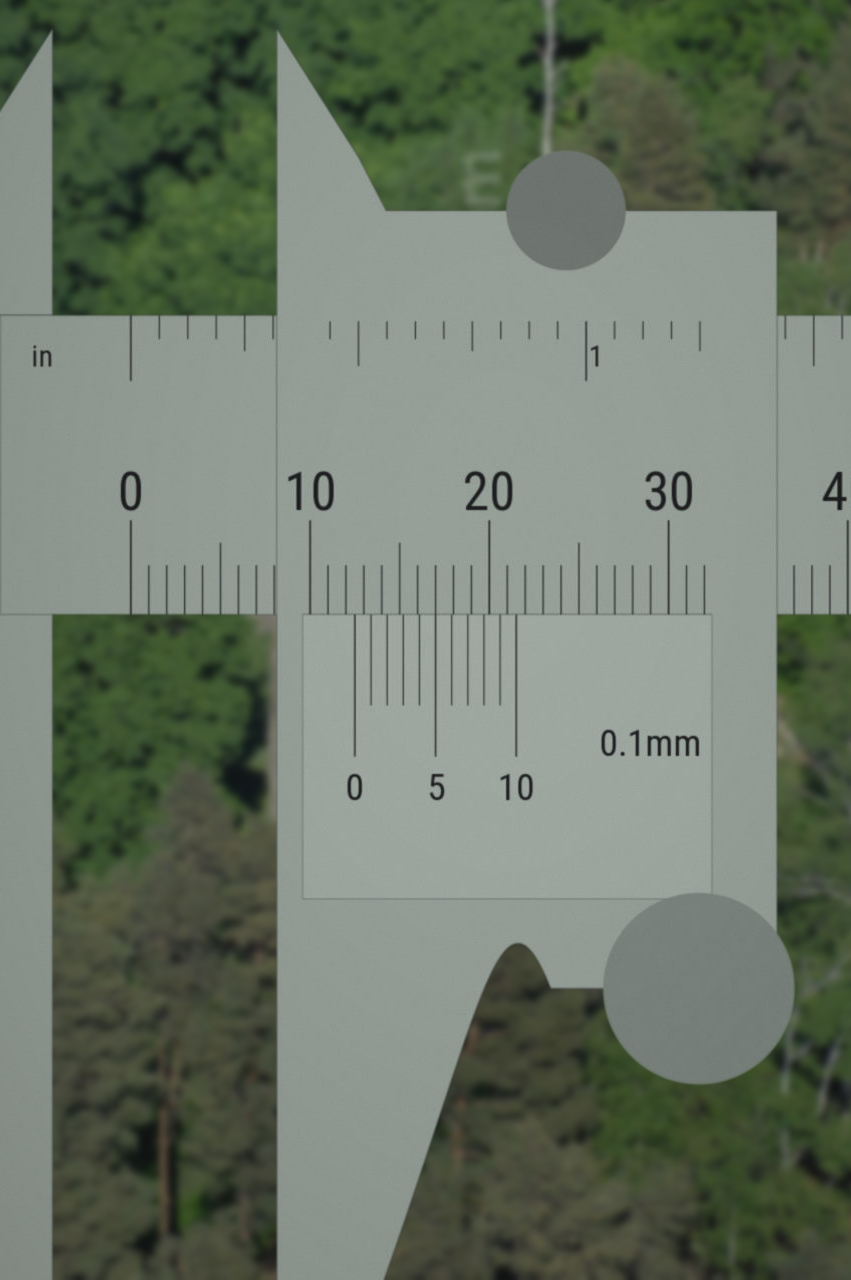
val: 12.5 mm
